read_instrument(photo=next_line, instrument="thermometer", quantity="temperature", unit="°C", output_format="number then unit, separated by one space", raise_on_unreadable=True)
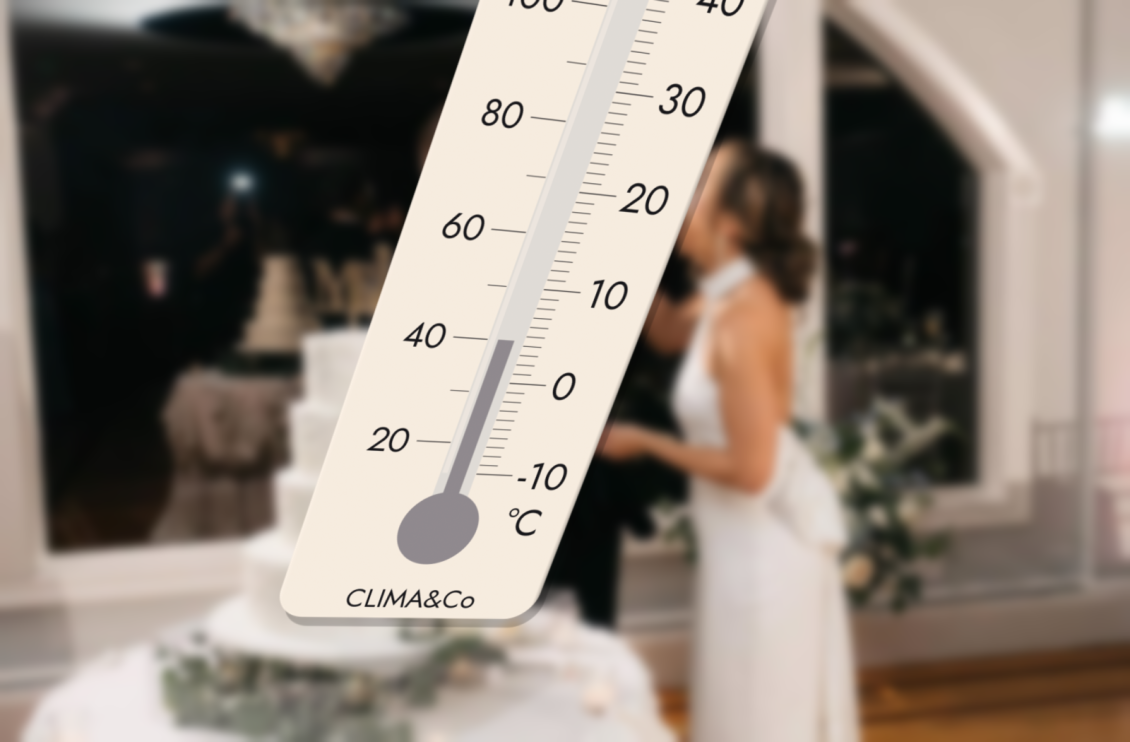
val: 4.5 °C
